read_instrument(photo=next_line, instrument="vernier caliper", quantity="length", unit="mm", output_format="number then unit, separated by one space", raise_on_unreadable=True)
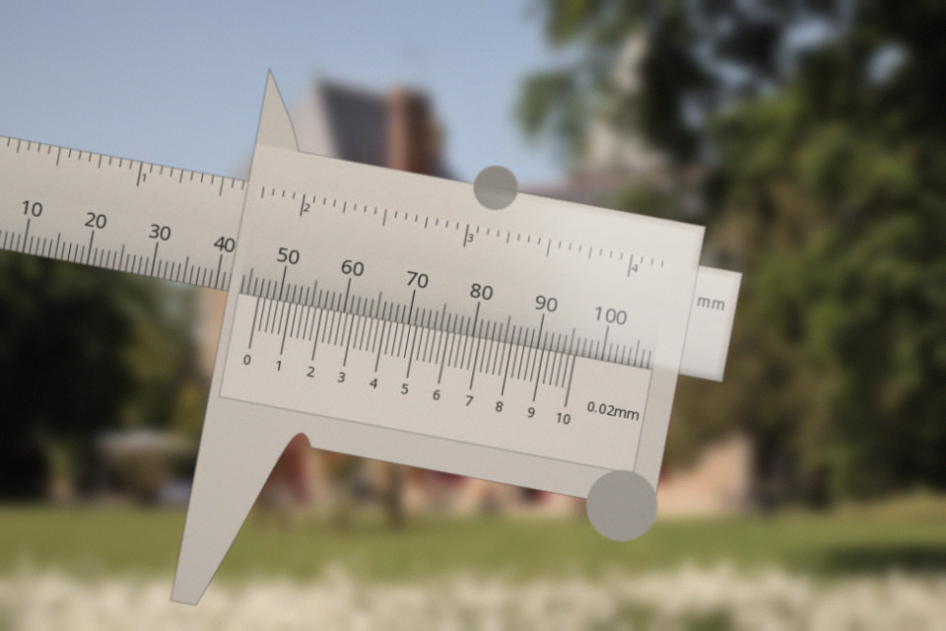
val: 46.8 mm
